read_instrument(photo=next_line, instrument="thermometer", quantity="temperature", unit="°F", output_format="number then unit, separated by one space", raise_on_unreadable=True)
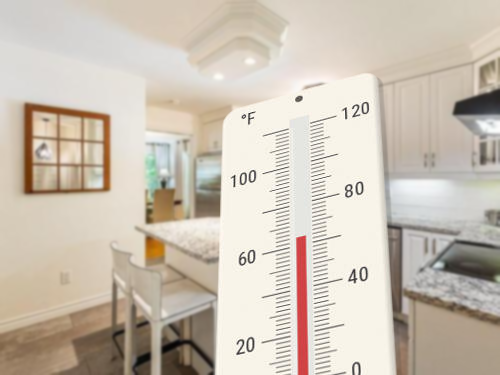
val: 64 °F
